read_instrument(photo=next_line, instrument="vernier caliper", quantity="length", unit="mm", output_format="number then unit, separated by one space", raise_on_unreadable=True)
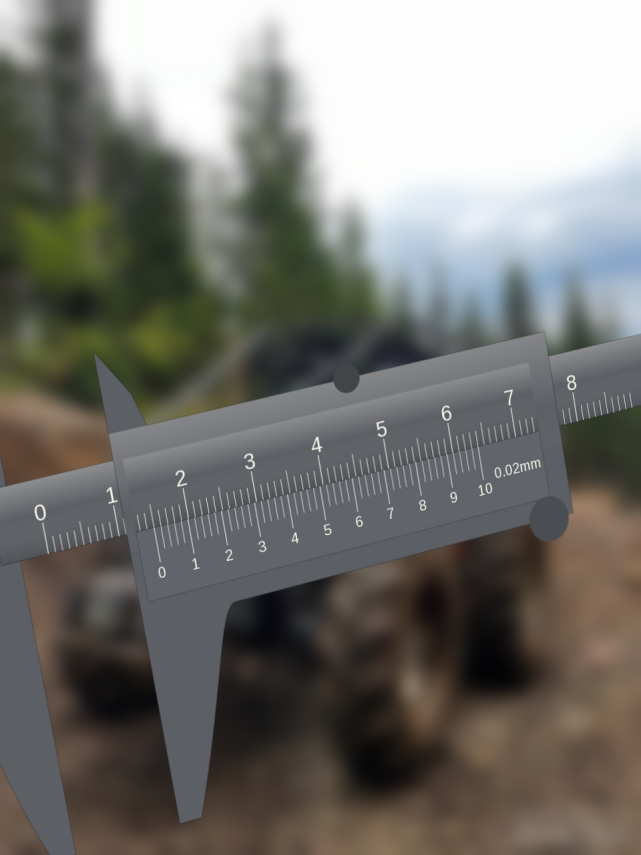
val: 15.0 mm
